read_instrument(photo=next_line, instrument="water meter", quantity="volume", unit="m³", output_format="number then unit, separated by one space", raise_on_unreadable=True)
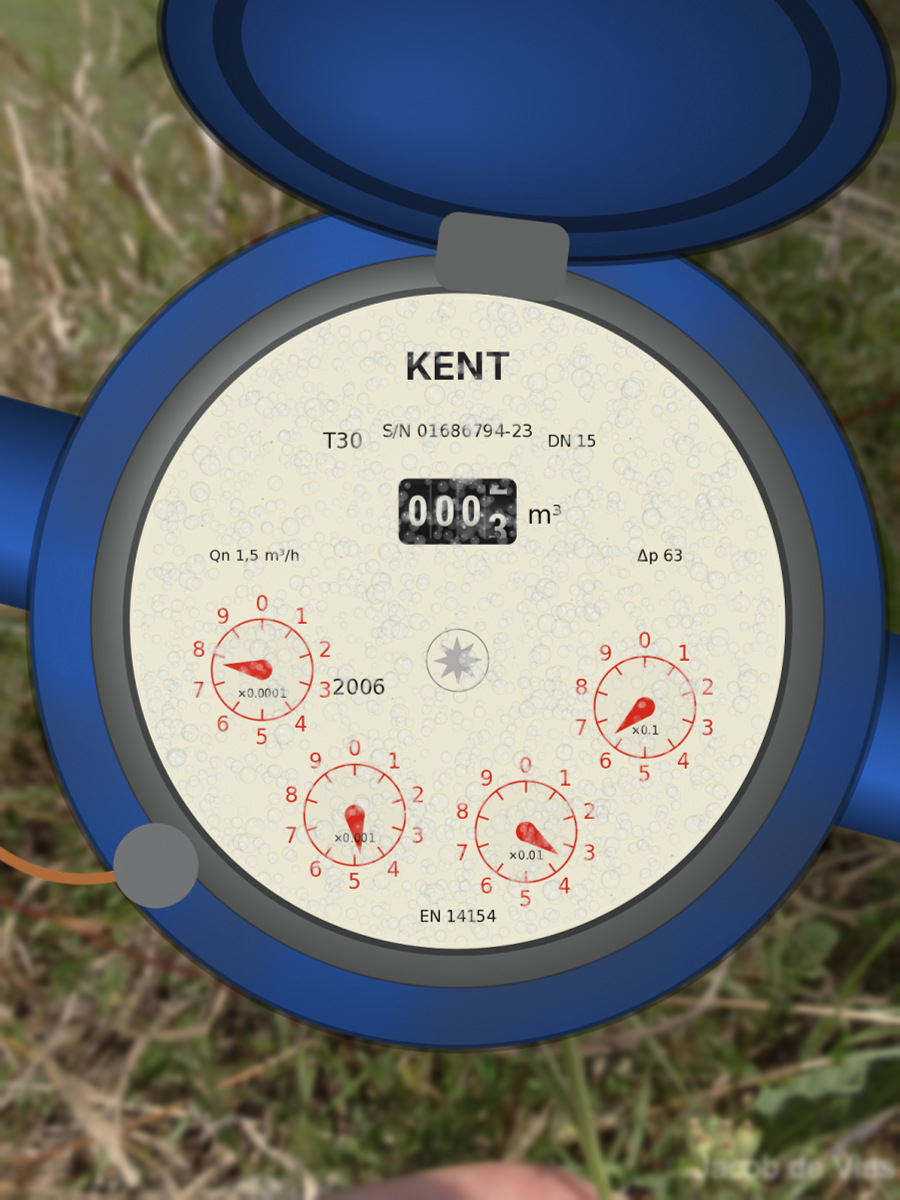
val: 2.6347 m³
